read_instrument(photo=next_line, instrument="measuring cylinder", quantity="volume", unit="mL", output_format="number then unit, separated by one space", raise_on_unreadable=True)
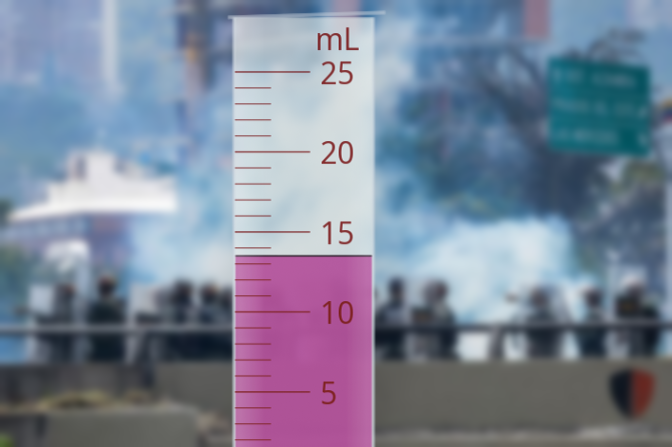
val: 13.5 mL
